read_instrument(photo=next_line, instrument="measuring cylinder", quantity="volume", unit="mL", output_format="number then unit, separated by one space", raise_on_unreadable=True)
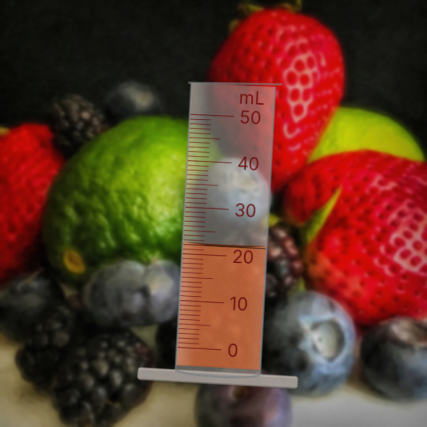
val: 22 mL
